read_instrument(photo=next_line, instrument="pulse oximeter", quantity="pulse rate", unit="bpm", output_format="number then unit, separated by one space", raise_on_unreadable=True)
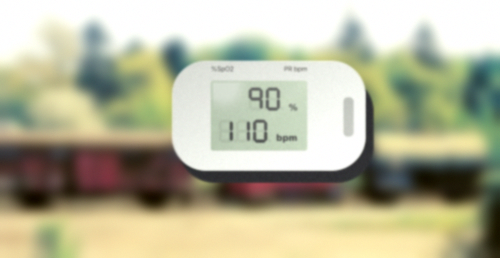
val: 110 bpm
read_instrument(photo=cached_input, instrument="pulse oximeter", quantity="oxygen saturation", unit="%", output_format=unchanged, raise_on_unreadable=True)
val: 90 %
